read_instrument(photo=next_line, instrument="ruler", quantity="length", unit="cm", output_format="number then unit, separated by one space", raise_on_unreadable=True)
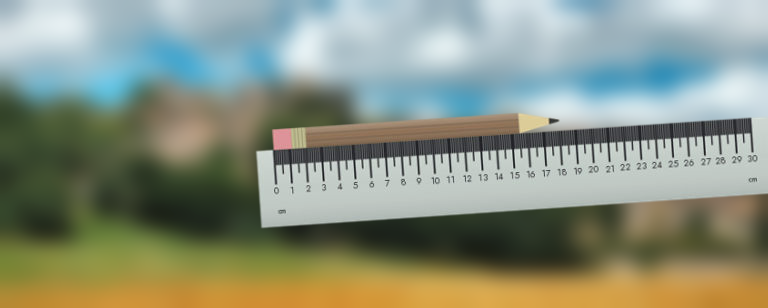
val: 18 cm
